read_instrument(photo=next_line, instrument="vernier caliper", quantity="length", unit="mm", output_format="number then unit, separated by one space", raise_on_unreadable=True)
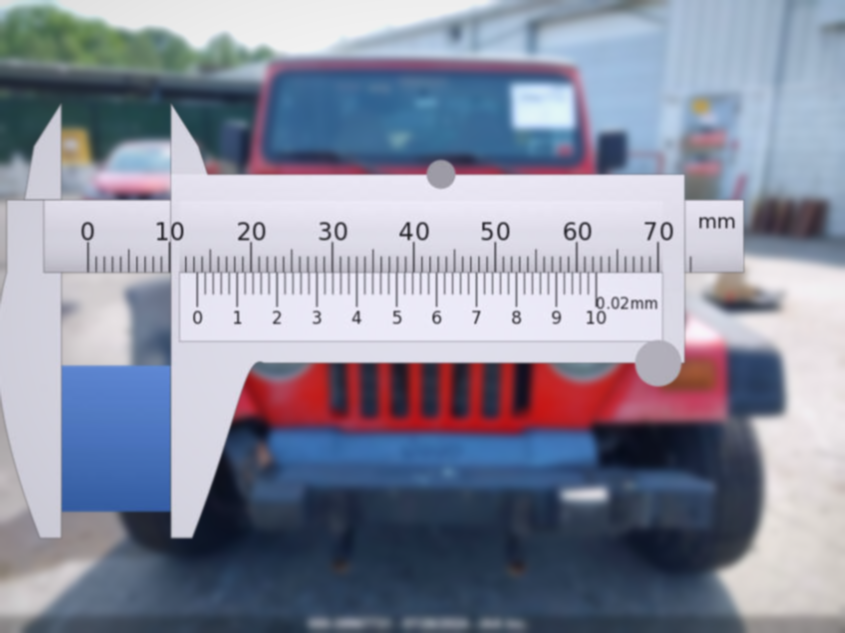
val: 13.4 mm
